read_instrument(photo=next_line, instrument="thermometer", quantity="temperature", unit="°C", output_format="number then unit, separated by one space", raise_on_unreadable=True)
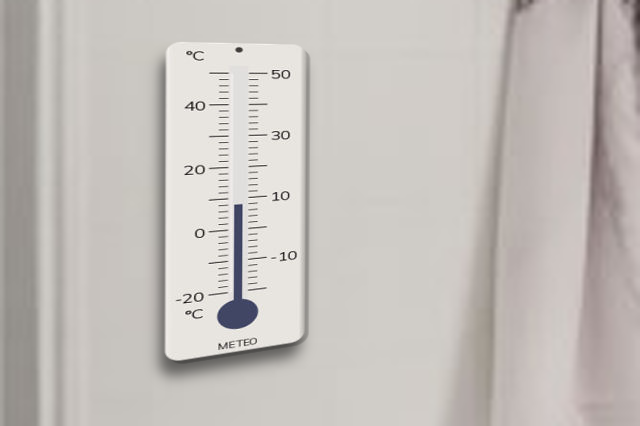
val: 8 °C
